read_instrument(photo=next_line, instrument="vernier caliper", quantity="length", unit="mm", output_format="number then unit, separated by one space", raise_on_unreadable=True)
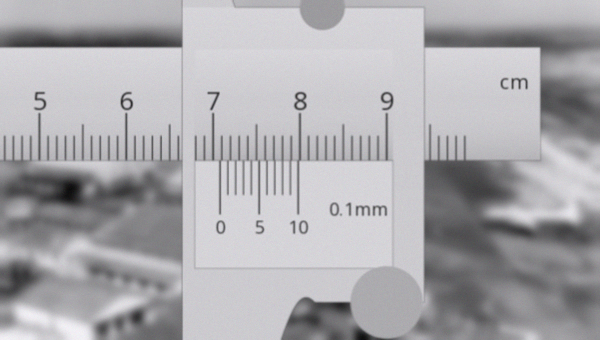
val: 70.8 mm
